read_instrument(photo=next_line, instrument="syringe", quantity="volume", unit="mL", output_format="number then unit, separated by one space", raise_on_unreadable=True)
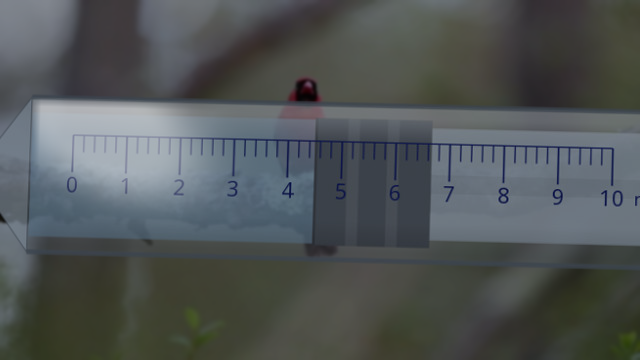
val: 4.5 mL
